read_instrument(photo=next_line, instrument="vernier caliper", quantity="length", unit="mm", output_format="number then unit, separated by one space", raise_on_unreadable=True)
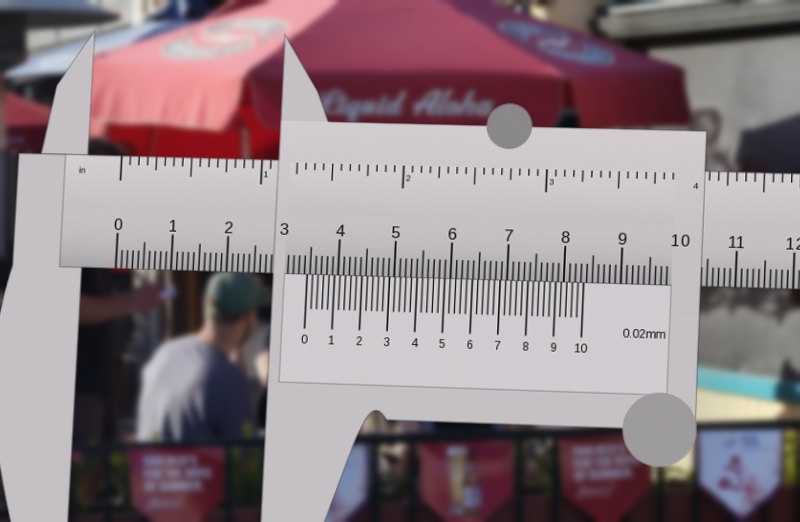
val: 34.5 mm
